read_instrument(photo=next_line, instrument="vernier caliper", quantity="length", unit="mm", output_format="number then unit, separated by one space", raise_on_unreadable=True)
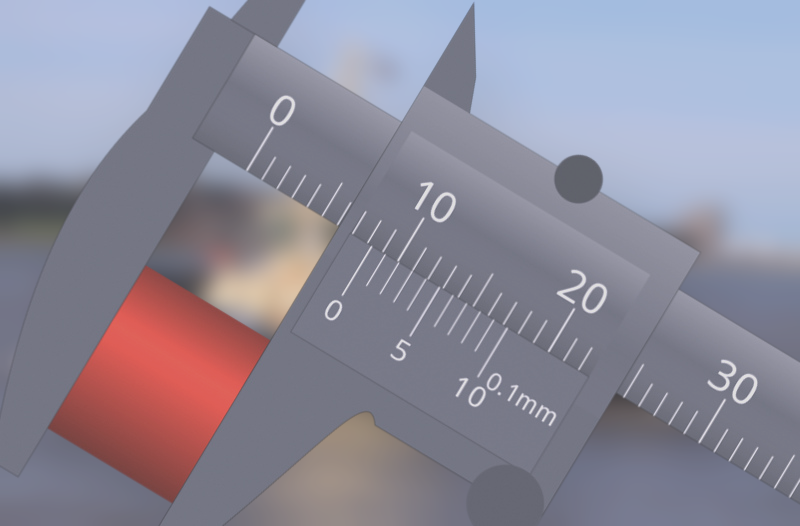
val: 8.3 mm
